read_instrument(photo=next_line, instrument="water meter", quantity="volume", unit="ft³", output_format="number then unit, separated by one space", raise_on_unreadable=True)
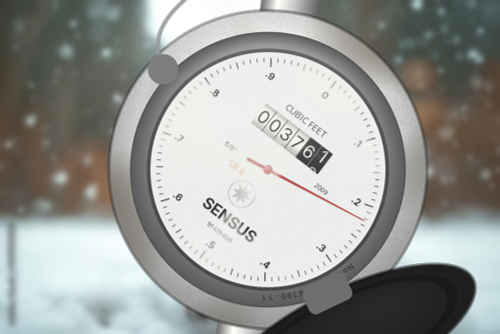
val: 3761.22 ft³
